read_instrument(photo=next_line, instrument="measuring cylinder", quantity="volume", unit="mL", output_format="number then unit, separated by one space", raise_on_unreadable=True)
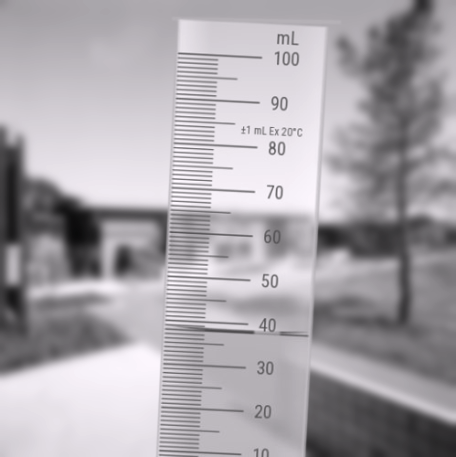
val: 38 mL
